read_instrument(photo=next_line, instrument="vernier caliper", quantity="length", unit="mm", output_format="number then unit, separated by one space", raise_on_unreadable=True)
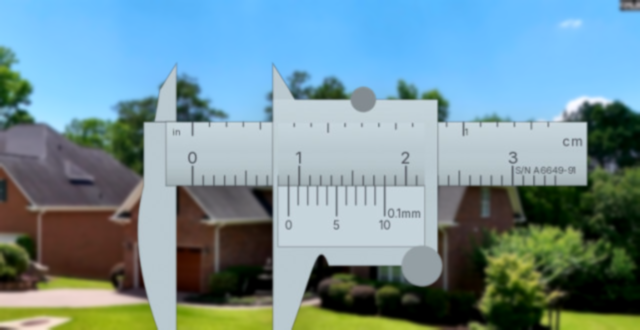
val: 9.0 mm
